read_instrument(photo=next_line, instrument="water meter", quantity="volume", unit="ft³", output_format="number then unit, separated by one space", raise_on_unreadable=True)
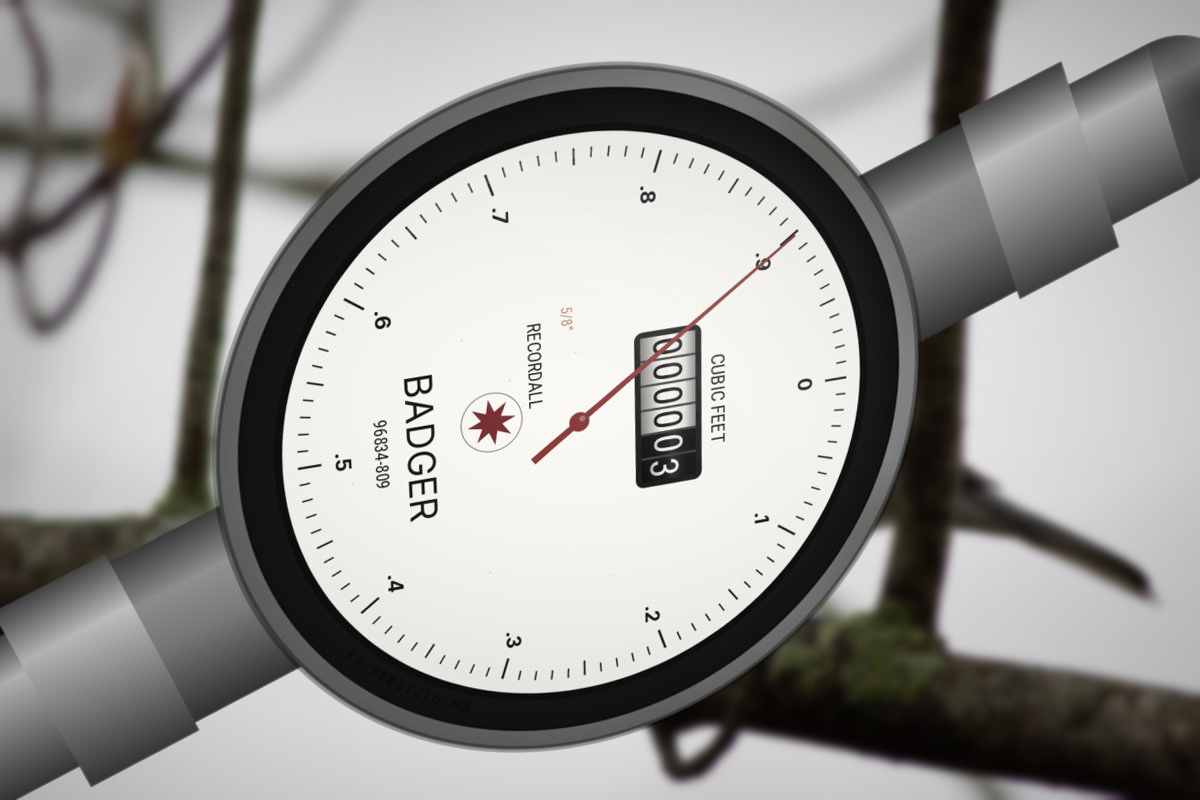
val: 2.90 ft³
